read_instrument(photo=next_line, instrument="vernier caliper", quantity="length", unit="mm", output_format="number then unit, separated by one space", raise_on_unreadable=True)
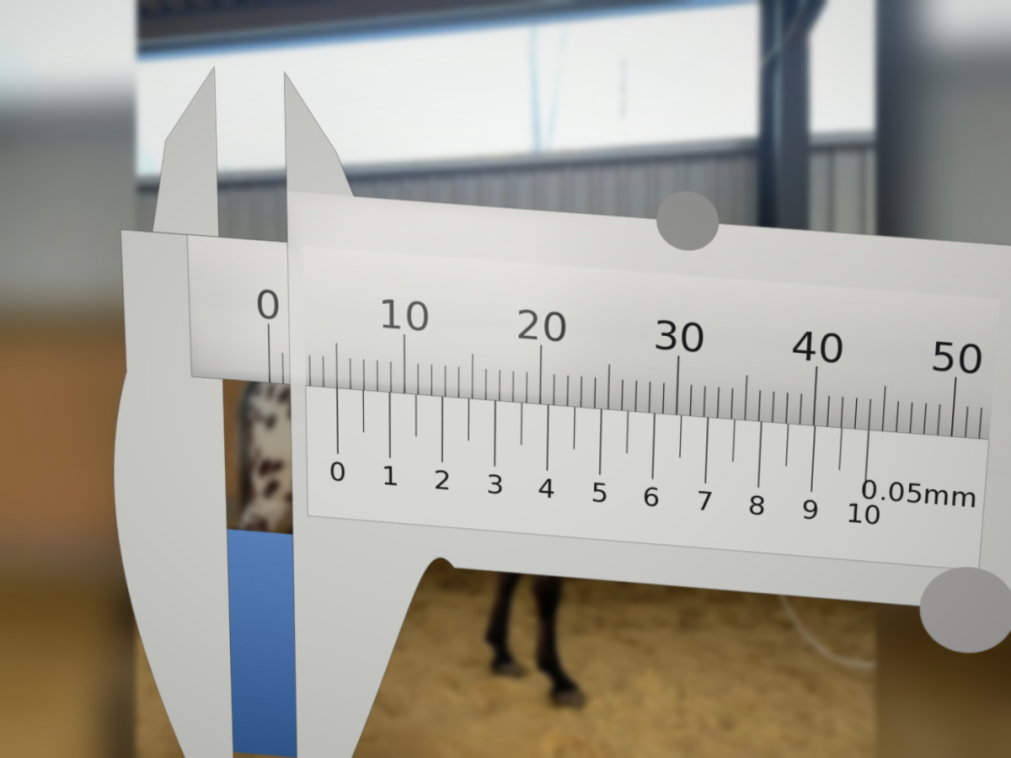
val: 5.0 mm
